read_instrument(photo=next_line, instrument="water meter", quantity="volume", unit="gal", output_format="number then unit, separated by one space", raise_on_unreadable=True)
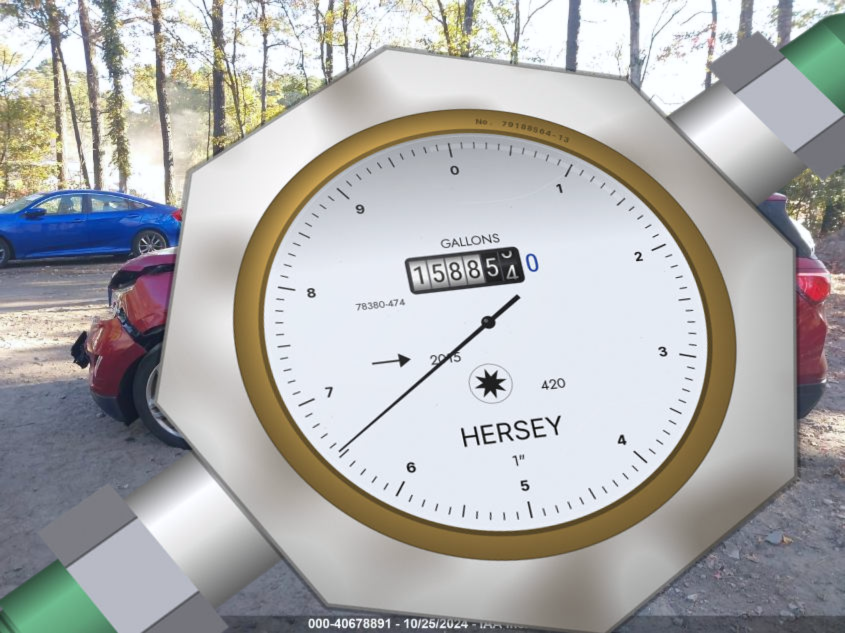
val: 1588536.5 gal
